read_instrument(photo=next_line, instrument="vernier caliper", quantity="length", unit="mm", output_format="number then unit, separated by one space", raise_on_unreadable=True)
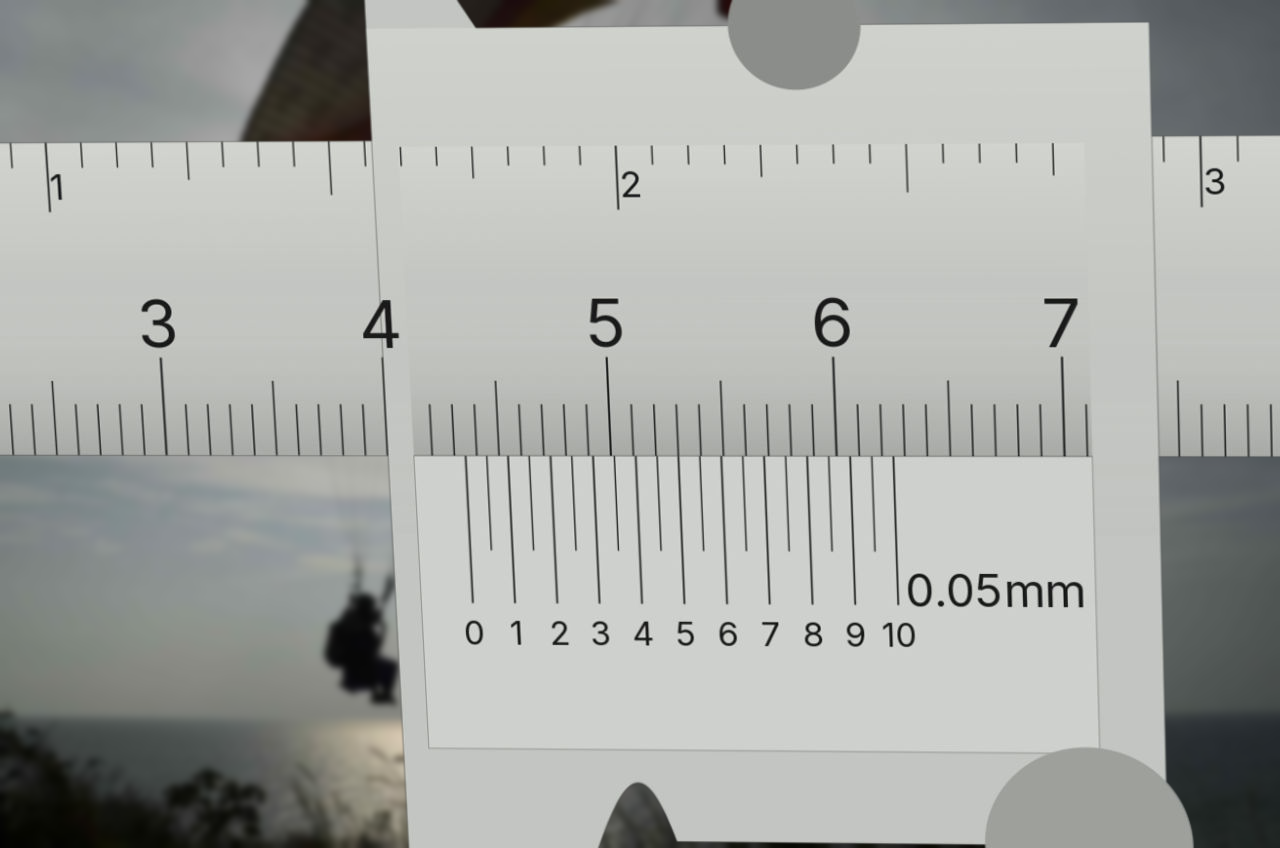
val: 43.5 mm
